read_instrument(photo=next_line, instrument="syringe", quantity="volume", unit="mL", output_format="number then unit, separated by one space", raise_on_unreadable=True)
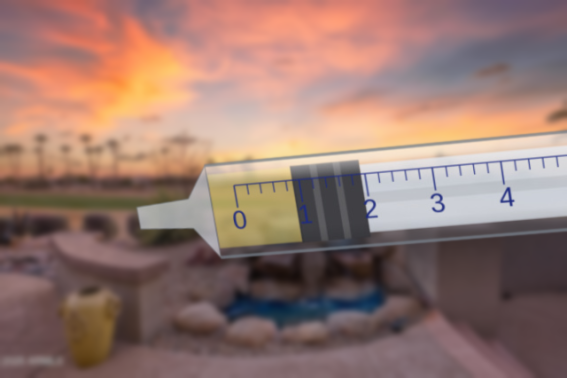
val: 0.9 mL
